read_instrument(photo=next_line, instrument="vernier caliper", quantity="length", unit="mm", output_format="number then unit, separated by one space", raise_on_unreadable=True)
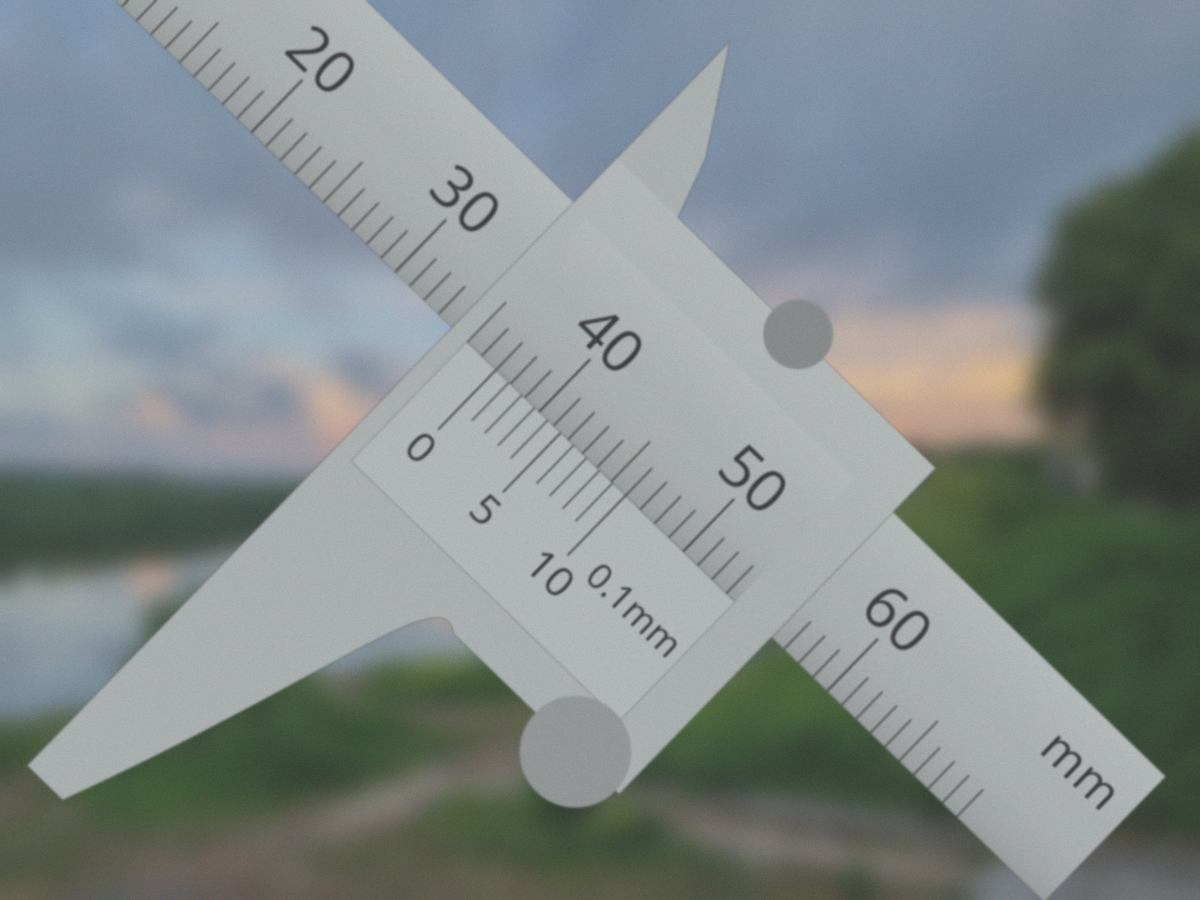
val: 37.0 mm
